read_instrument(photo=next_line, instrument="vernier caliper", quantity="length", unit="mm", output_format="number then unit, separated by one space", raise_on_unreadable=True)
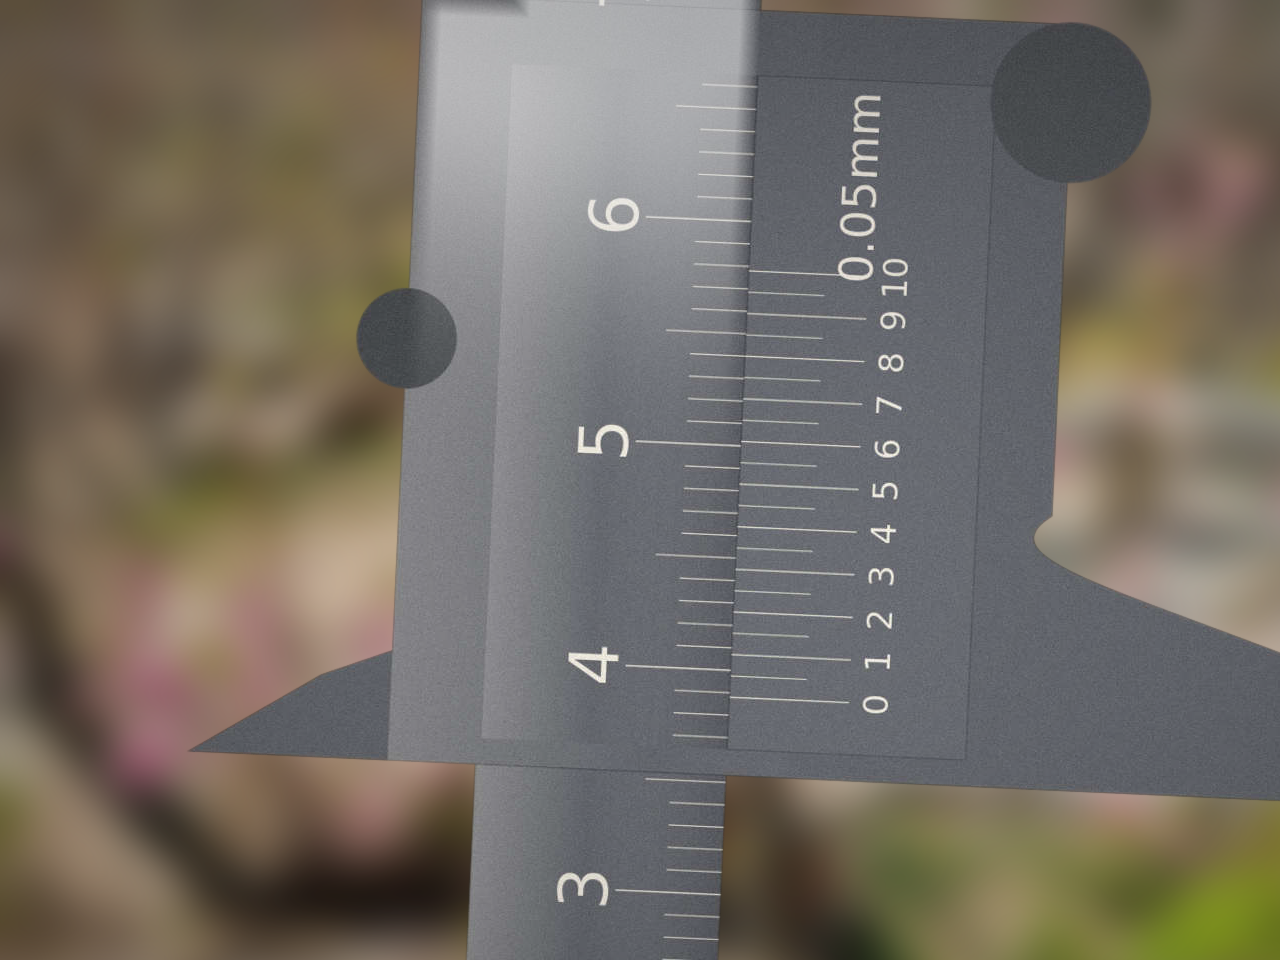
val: 38.8 mm
